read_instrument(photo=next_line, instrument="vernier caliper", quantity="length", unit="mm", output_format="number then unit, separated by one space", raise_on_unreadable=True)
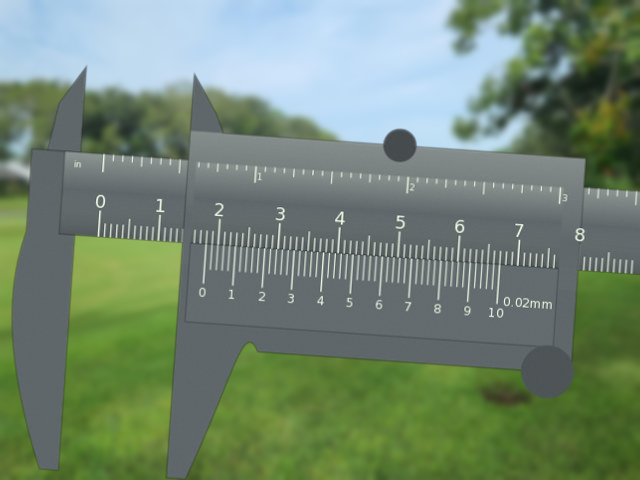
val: 18.0 mm
